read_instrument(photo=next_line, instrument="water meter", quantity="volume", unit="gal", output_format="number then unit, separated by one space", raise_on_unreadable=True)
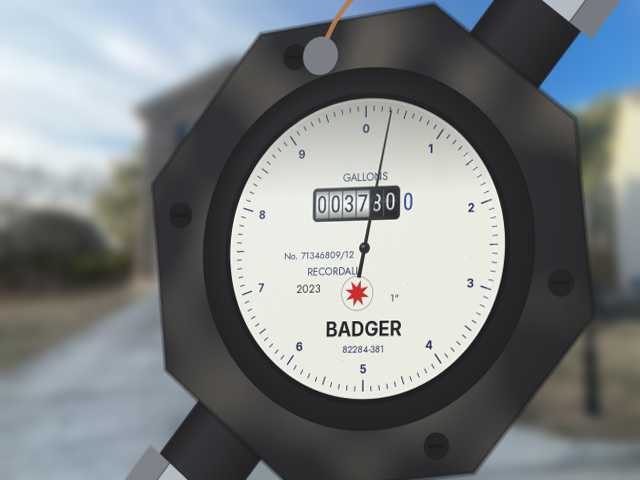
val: 37800.3 gal
